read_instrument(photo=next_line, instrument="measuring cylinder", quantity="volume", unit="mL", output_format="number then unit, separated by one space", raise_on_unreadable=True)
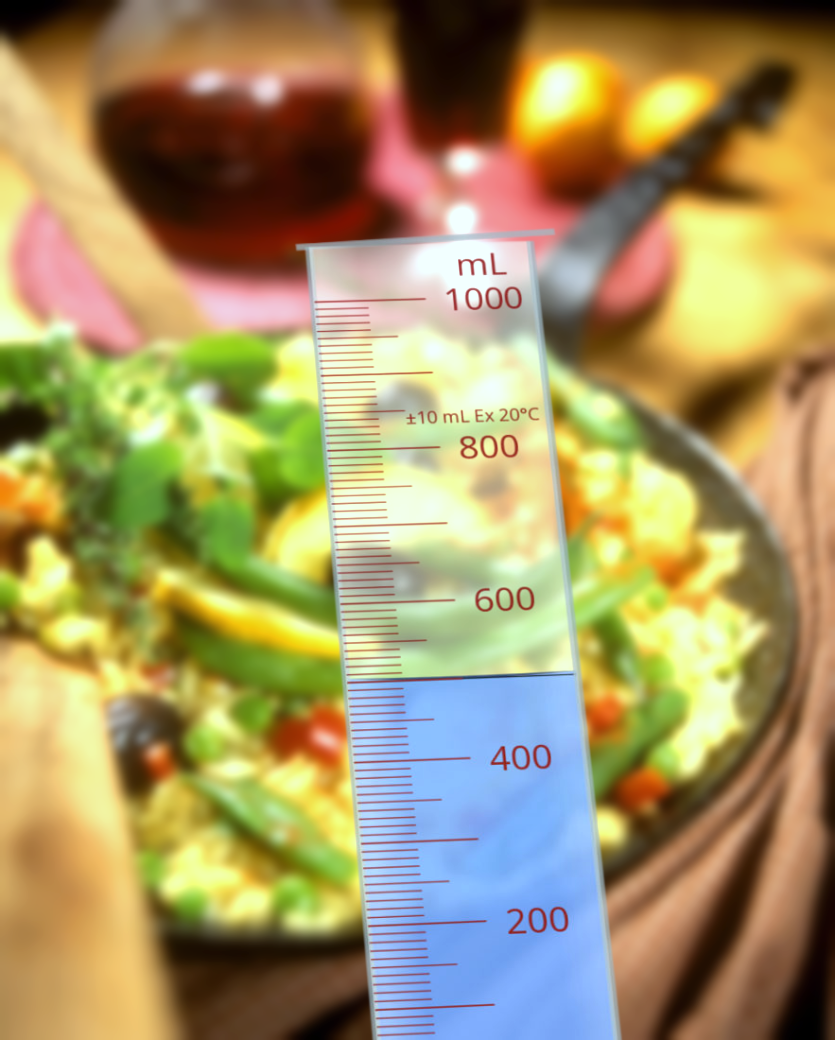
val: 500 mL
